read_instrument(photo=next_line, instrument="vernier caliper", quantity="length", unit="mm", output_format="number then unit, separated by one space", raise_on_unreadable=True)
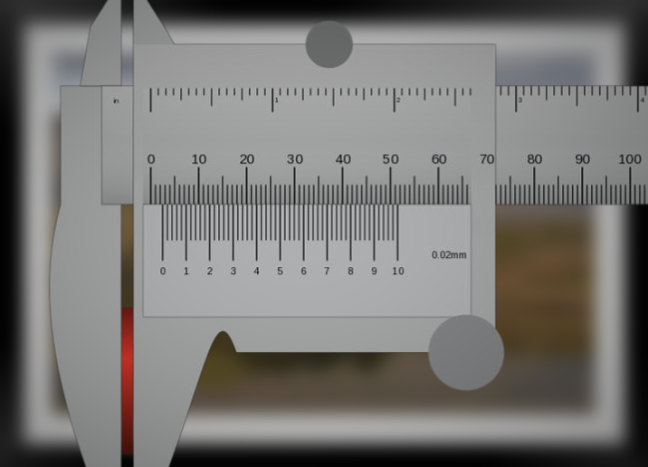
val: 2.5 mm
